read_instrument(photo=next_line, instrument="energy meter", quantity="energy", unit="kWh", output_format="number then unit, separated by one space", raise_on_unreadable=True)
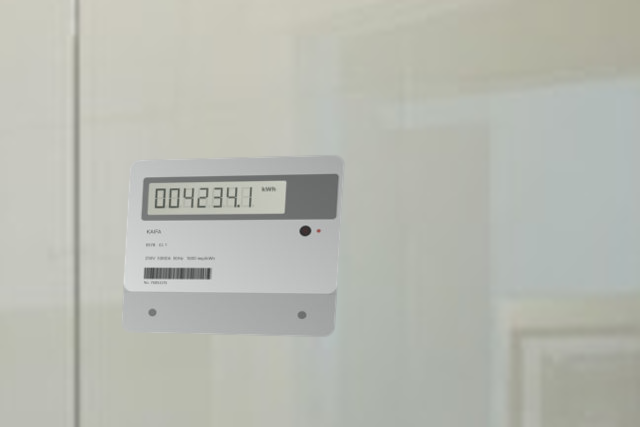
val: 4234.1 kWh
